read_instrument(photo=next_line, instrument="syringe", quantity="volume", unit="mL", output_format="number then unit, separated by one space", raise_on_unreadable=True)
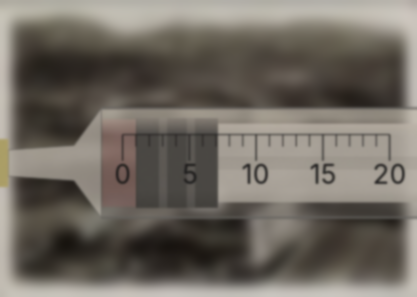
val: 1 mL
